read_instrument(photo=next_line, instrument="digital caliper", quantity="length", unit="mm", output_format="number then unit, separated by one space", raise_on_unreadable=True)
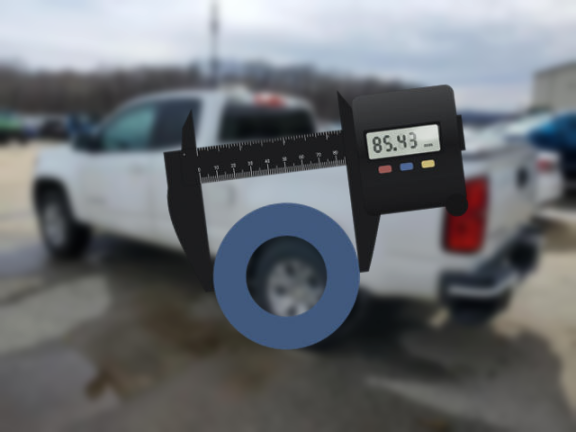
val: 85.43 mm
